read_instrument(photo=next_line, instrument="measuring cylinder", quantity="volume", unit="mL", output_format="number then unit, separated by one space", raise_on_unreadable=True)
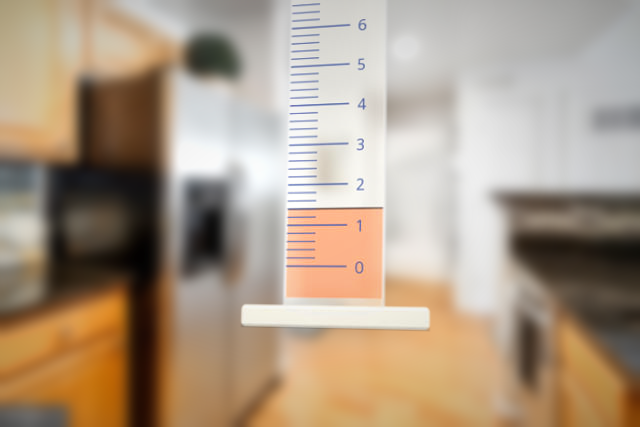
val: 1.4 mL
